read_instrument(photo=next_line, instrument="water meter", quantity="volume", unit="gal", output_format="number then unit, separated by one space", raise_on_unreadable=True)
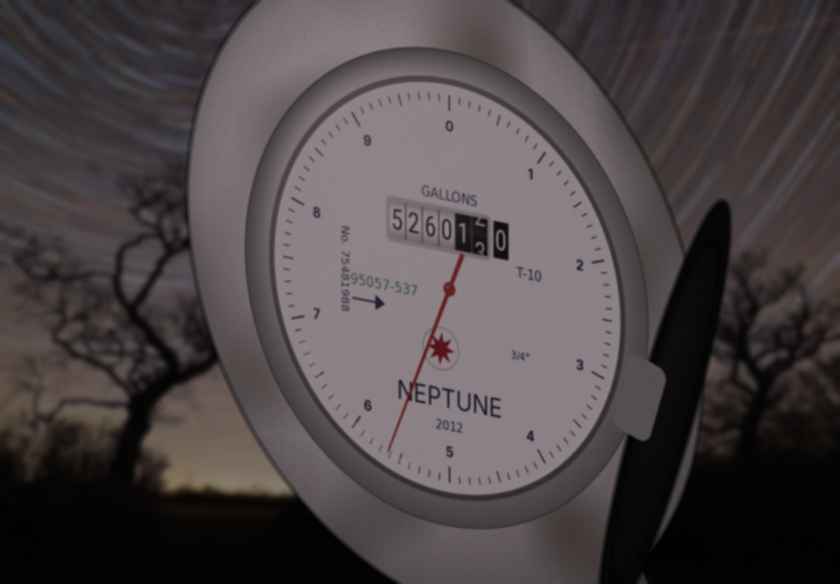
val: 5260125.6 gal
